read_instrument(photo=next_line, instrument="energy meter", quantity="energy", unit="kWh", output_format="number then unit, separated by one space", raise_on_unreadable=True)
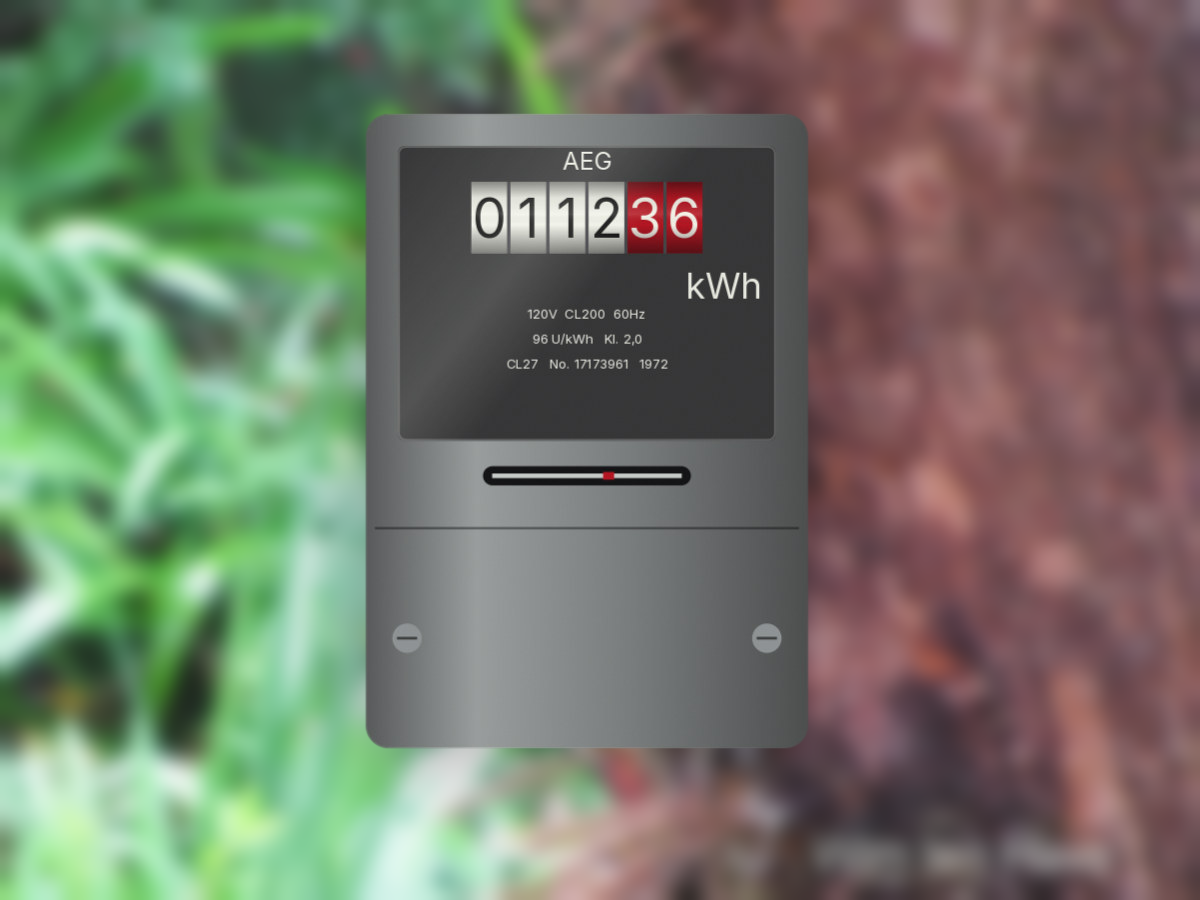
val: 112.36 kWh
